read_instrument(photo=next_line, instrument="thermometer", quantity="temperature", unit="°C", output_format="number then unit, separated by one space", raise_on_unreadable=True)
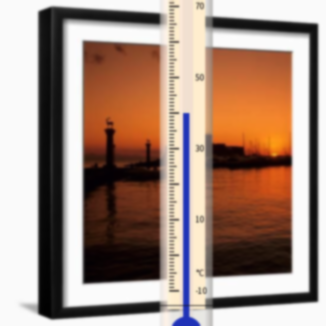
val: 40 °C
